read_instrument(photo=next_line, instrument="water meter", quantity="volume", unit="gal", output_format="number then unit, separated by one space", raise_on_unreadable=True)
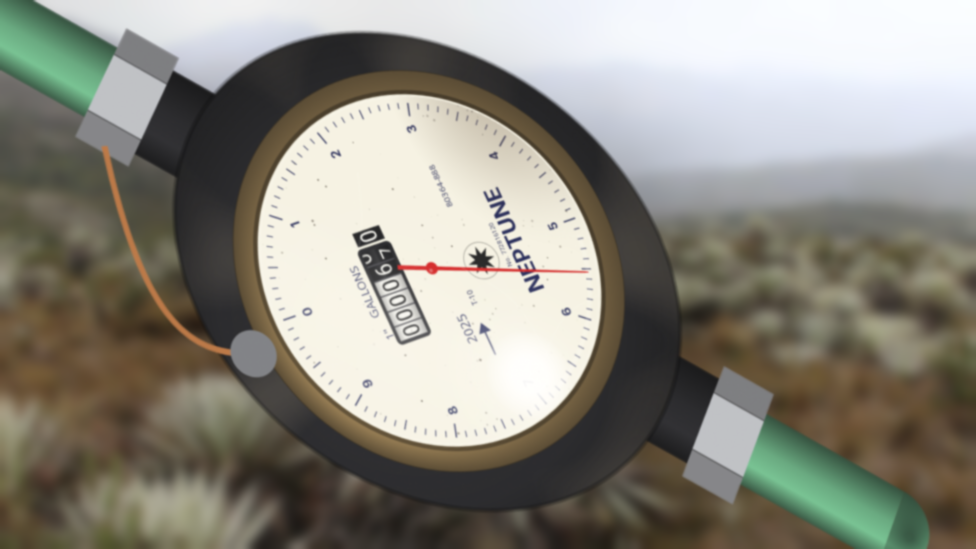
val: 665.5 gal
